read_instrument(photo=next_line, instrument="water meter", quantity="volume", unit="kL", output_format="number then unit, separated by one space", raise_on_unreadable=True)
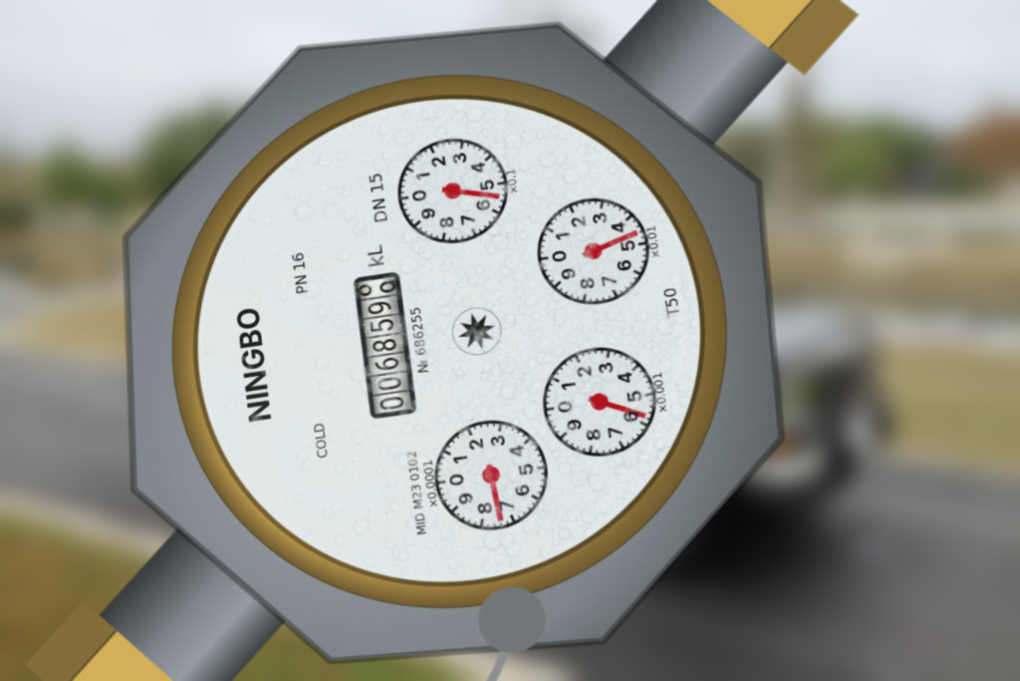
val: 68598.5457 kL
